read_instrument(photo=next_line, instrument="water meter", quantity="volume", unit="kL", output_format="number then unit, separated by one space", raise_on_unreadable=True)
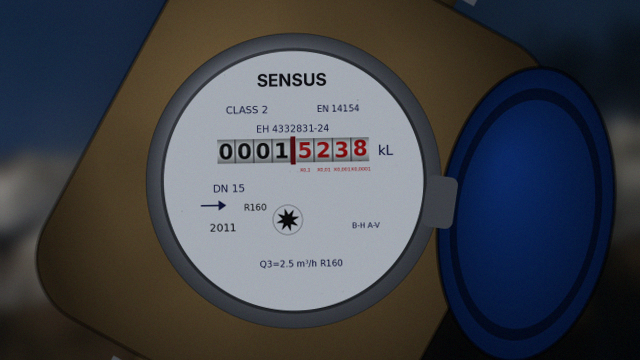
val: 1.5238 kL
